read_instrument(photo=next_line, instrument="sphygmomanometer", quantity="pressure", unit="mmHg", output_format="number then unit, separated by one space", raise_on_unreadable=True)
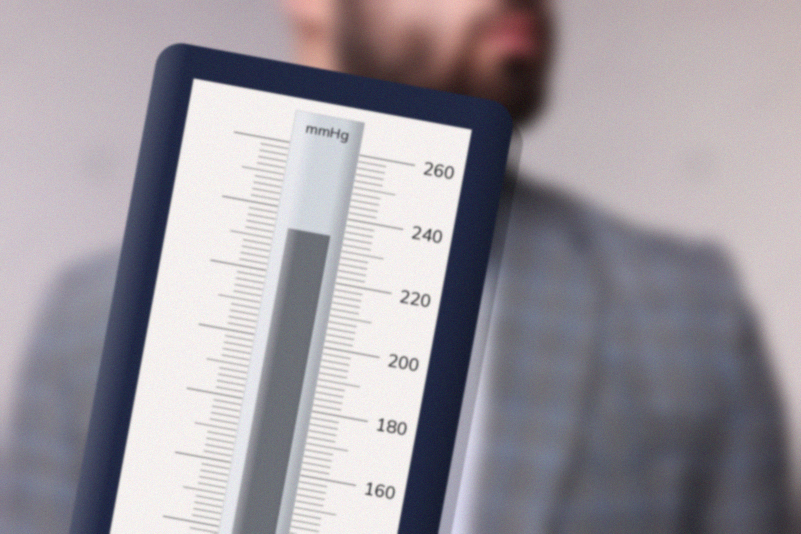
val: 234 mmHg
